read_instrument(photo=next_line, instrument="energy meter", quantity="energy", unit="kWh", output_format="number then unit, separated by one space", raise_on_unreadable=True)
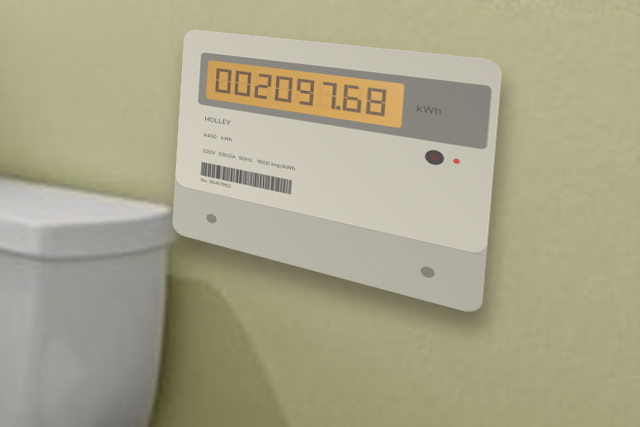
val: 2097.68 kWh
